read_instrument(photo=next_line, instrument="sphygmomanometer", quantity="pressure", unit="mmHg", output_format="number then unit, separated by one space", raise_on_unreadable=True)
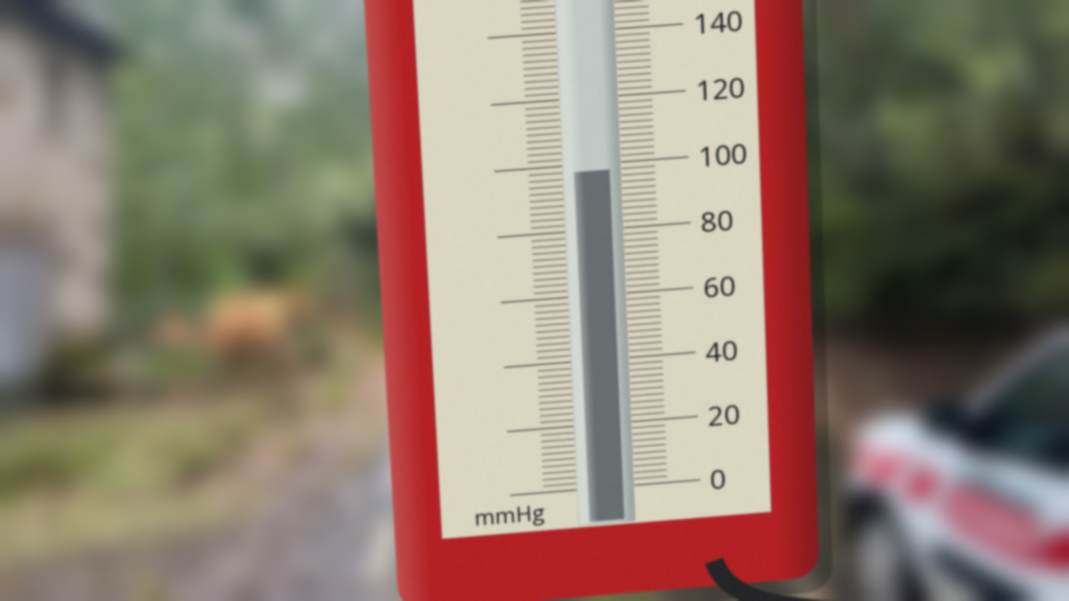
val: 98 mmHg
